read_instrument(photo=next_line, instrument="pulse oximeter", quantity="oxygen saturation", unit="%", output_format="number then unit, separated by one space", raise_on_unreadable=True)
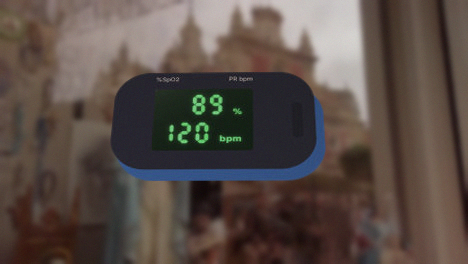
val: 89 %
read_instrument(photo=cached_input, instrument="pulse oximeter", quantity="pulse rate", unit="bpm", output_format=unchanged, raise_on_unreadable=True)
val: 120 bpm
